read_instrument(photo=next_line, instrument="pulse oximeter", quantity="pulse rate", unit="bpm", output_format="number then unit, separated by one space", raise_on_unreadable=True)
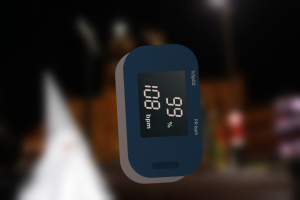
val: 108 bpm
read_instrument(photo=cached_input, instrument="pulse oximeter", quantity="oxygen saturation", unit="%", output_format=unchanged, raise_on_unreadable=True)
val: 99 %
